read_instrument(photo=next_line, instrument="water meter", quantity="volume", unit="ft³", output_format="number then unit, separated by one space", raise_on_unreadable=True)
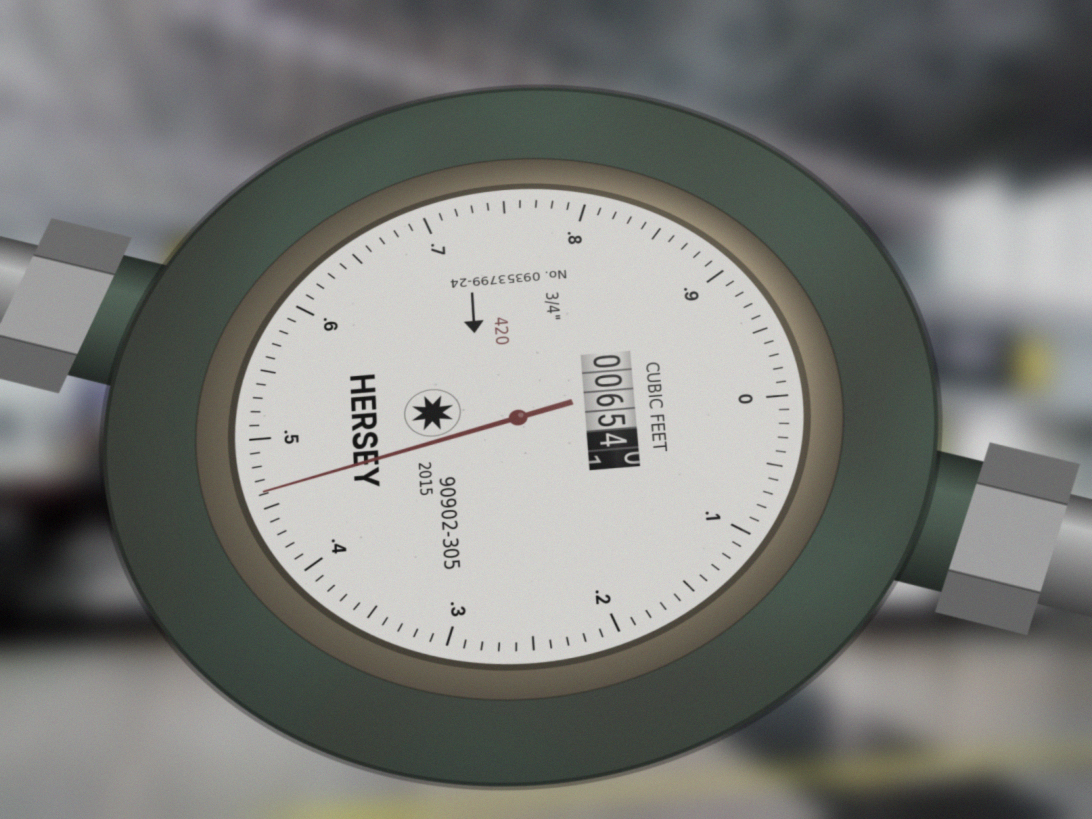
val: 6540.46 ft³
